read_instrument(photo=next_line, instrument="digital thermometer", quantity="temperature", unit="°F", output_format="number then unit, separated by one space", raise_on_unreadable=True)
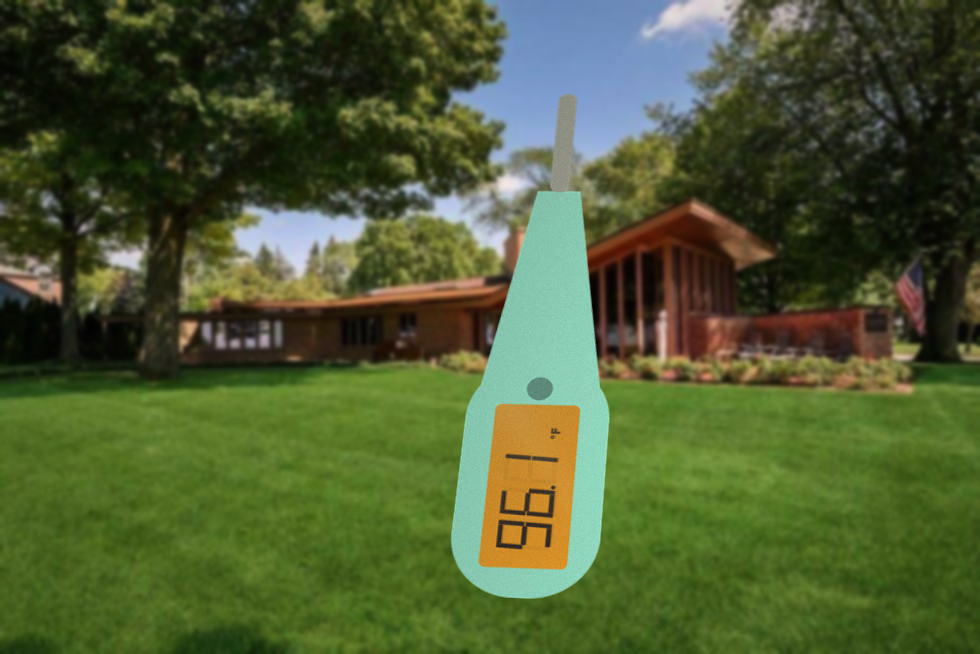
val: 96.1 °F
